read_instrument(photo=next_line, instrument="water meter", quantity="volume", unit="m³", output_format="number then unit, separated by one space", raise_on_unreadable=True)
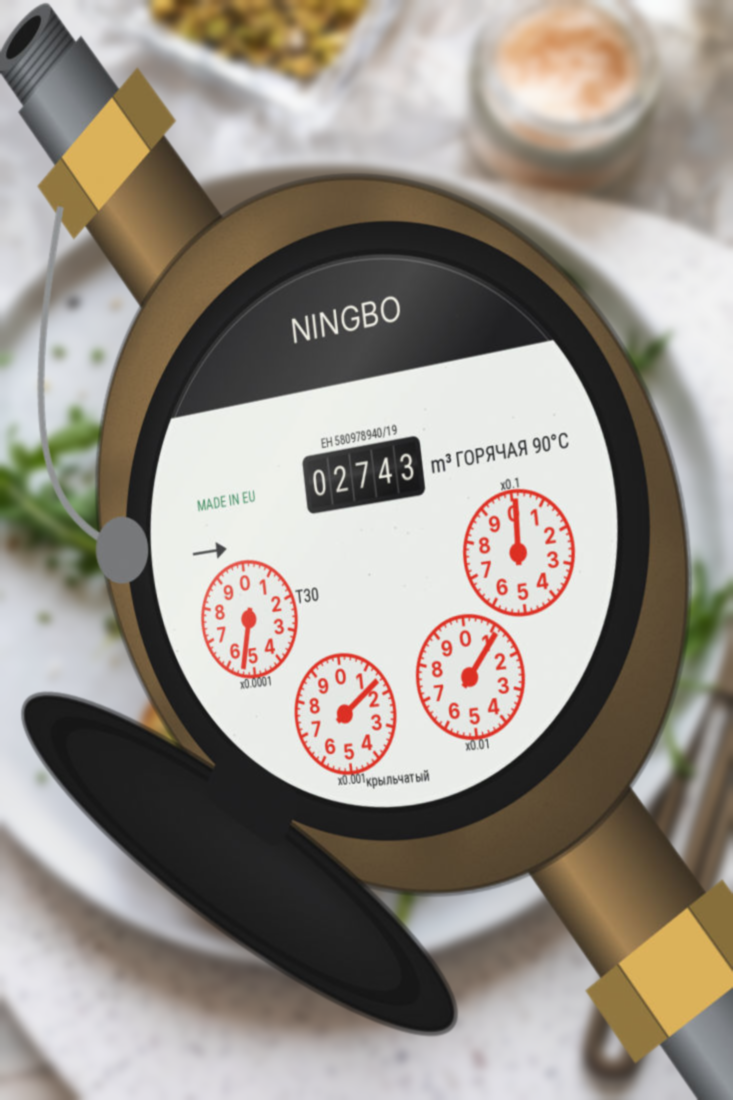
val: 2743.0115 m³
